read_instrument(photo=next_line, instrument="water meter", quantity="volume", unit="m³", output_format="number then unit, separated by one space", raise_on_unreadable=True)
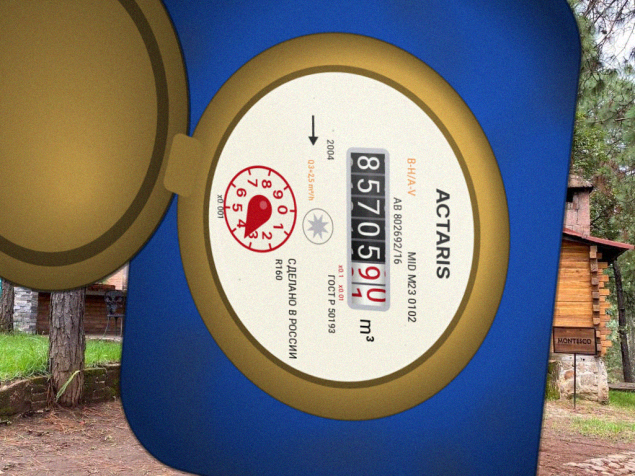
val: 85705.903 m³
